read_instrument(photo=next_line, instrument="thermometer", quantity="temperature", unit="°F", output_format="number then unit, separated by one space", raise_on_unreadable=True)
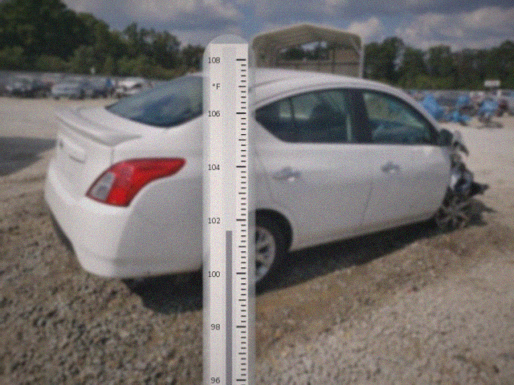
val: 101.6 °F
